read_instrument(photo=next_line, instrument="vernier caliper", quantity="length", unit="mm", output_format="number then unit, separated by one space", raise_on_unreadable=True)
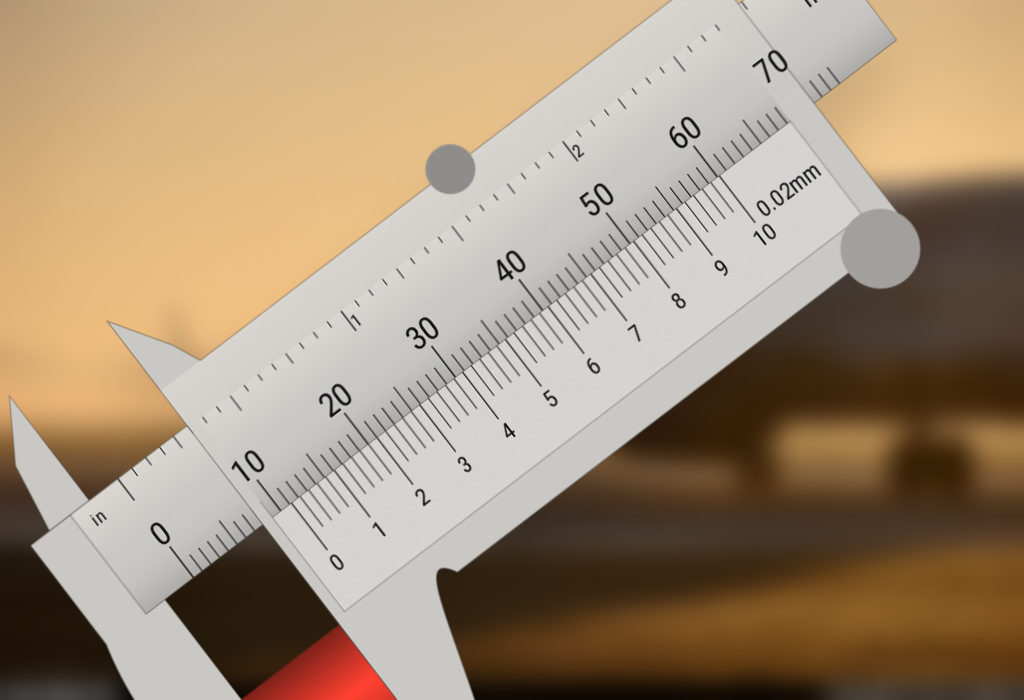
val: 11.2 mm
